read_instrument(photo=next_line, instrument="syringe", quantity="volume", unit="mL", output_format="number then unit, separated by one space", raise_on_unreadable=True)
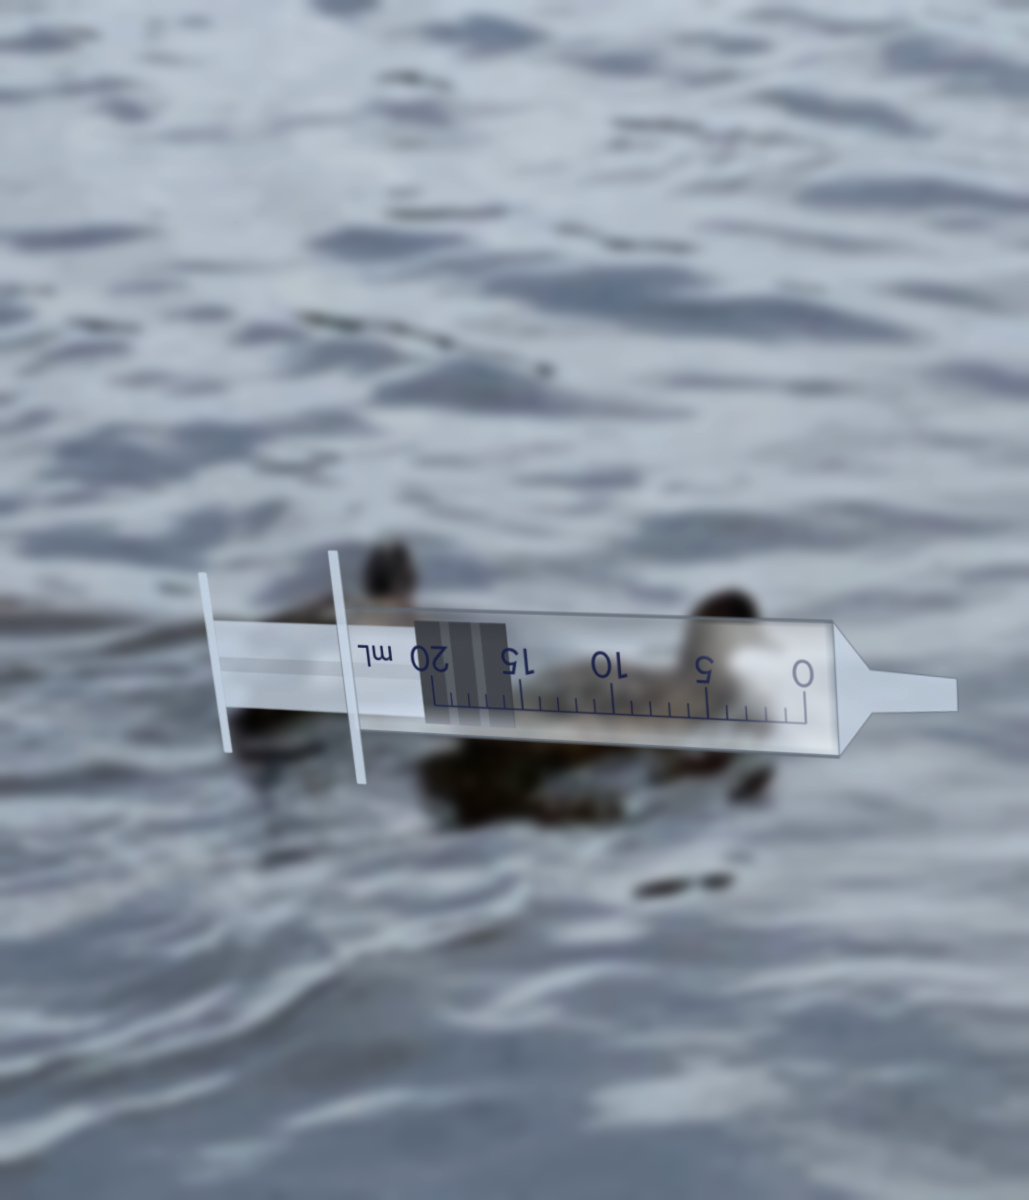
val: 15.5 mL
